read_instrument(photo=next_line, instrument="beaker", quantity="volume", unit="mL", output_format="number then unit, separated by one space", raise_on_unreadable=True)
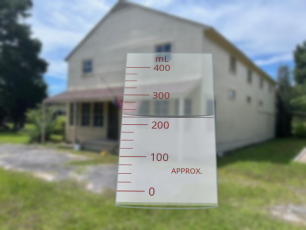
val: 225 mL
